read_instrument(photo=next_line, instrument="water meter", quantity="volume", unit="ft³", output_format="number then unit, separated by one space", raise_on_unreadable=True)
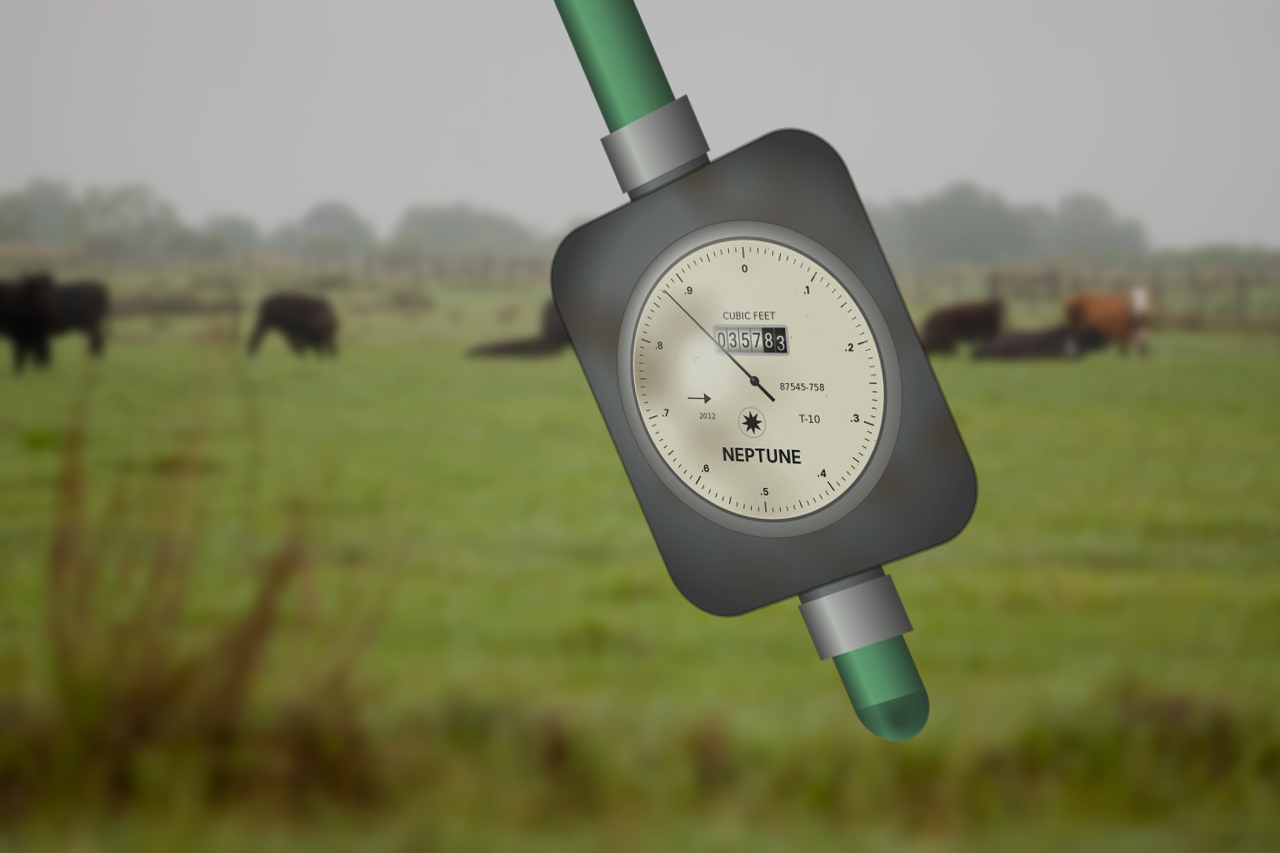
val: 35782.87 ft³
